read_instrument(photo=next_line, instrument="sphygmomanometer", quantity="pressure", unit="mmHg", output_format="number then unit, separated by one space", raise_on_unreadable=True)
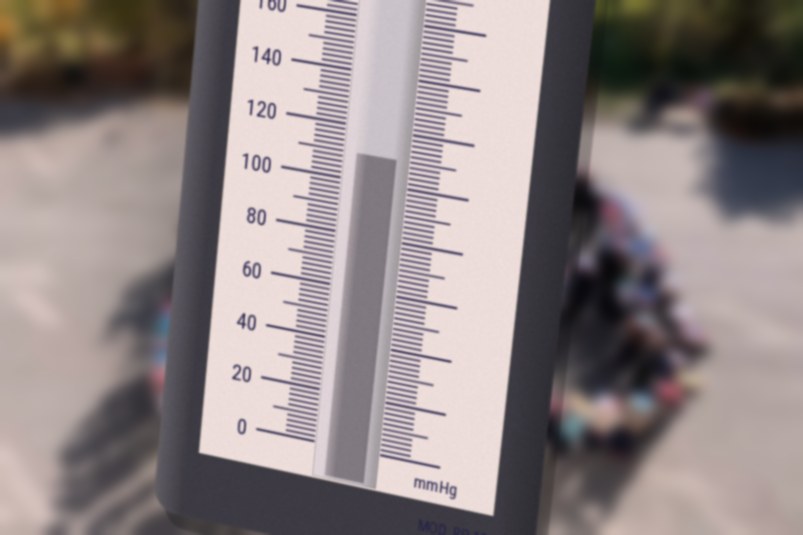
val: 110 mmHg
